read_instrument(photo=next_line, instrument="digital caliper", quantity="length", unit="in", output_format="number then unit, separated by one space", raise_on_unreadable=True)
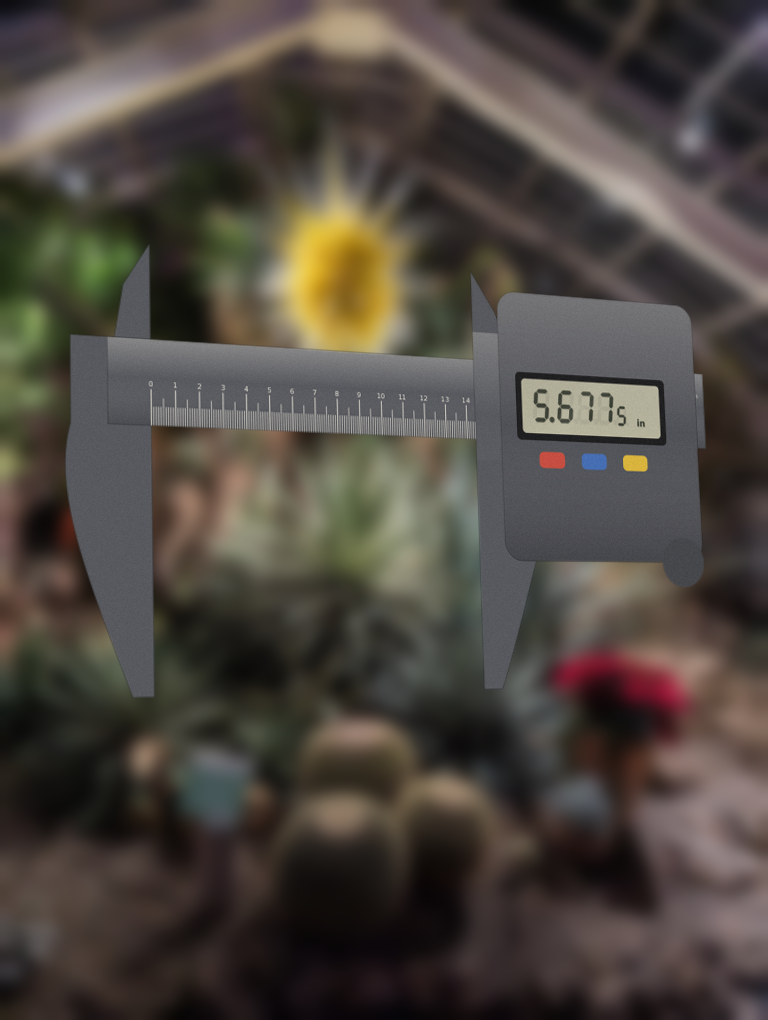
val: 5.6775 in
